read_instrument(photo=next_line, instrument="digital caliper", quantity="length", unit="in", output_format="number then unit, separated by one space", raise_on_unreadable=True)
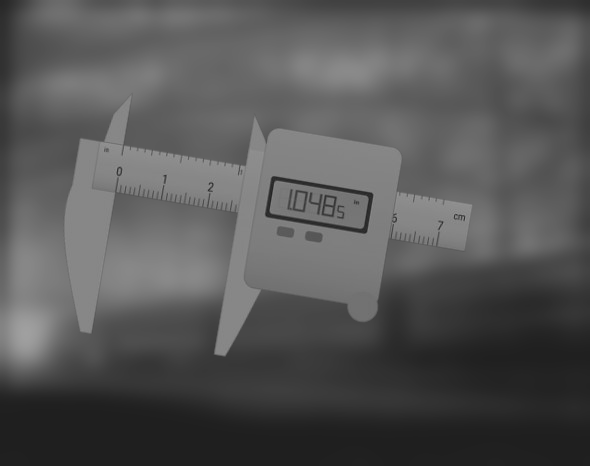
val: 1.0485 in
